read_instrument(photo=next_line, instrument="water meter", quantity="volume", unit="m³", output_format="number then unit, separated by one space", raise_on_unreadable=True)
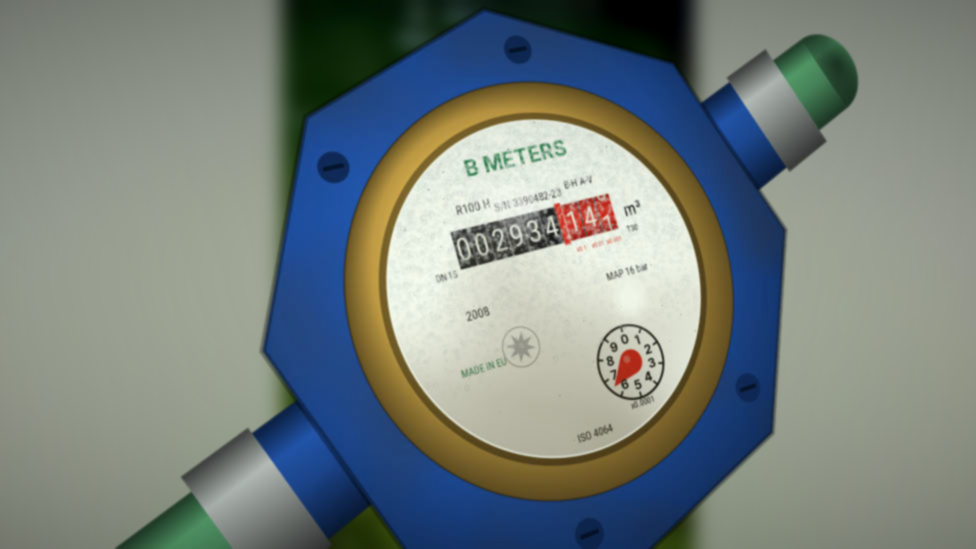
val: 2934.1406 m³
